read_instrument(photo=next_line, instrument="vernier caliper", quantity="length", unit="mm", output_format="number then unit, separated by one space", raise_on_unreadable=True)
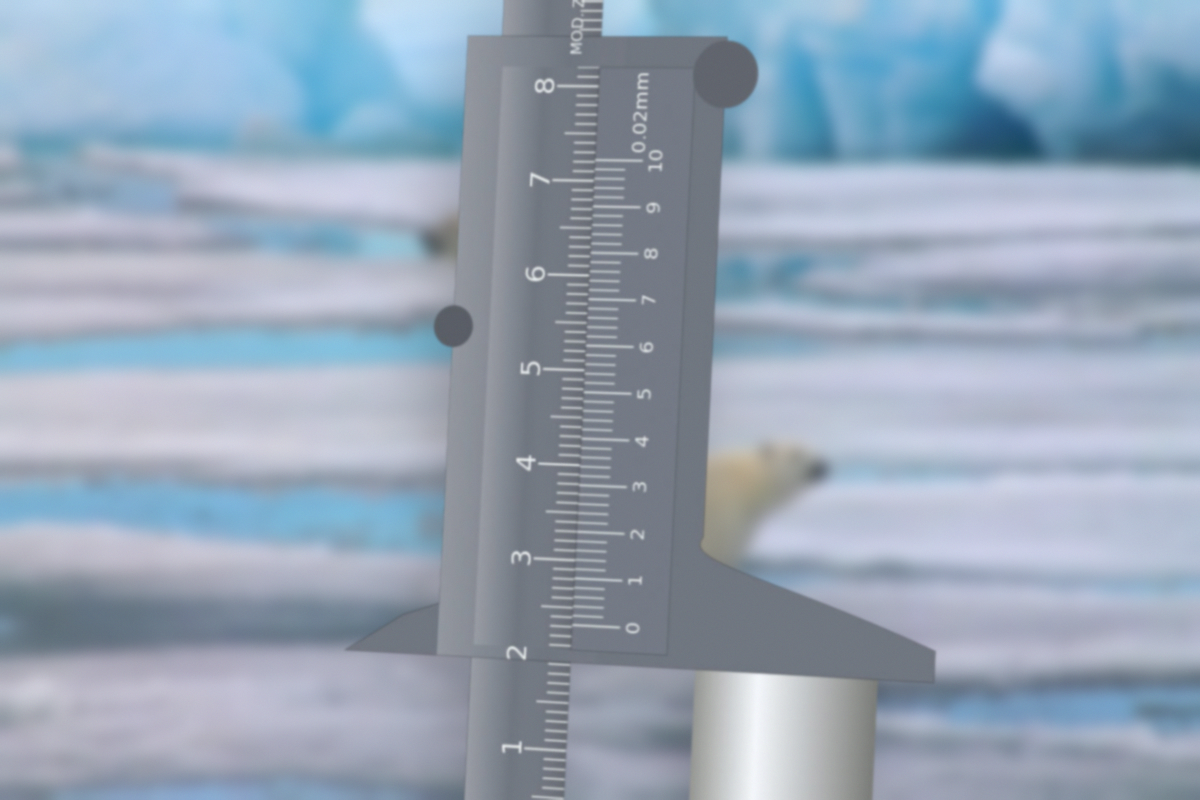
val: 23.2 mm
